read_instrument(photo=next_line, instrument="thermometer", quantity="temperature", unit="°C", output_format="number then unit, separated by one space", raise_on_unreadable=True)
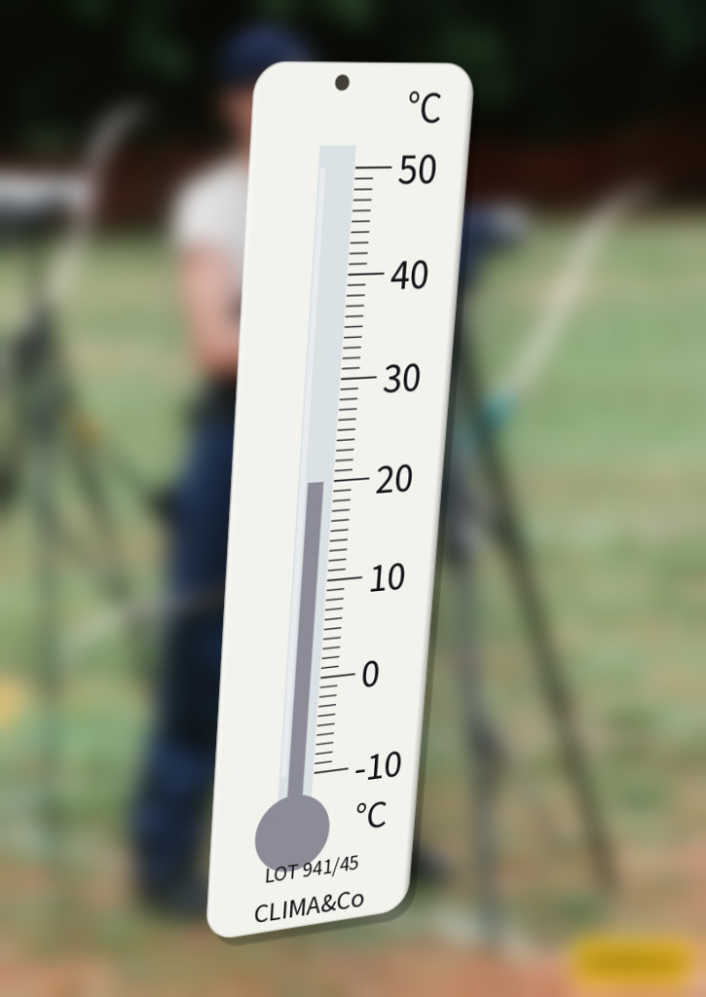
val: 20 °C
